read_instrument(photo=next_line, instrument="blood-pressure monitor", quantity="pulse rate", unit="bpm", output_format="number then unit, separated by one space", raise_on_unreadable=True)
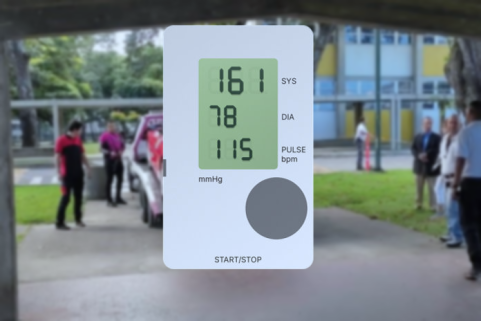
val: 115 bpm
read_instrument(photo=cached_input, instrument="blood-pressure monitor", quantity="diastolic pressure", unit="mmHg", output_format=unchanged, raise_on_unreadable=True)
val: 78 mmHg
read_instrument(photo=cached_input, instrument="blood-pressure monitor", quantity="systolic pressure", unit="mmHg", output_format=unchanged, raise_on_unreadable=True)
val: 161 mmHg
